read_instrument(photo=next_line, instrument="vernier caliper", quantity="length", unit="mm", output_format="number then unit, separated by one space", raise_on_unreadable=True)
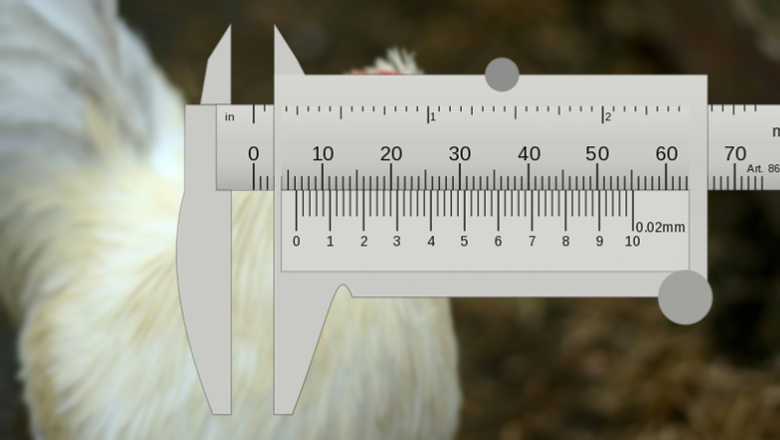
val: 6.2 mm
